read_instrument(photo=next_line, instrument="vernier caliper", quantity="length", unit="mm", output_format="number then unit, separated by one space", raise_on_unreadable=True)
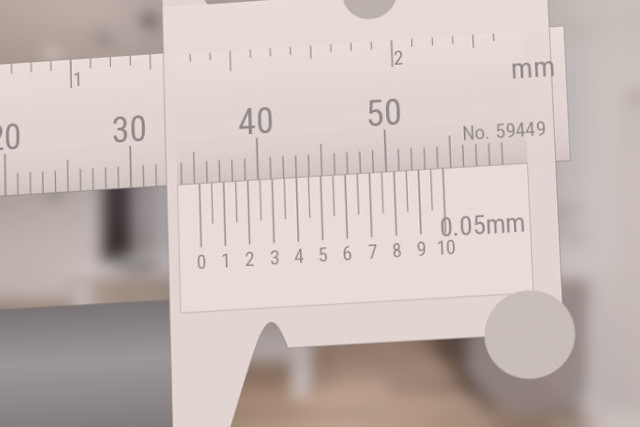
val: 35.4 mm
